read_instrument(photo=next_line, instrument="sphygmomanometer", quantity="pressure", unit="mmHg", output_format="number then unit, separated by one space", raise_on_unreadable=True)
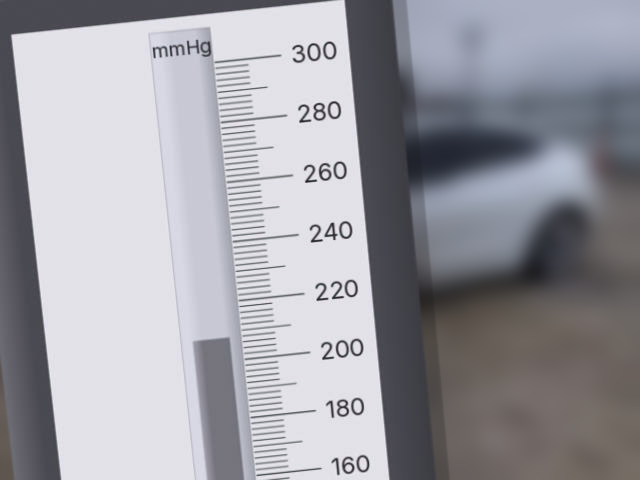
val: 208 mmHg
